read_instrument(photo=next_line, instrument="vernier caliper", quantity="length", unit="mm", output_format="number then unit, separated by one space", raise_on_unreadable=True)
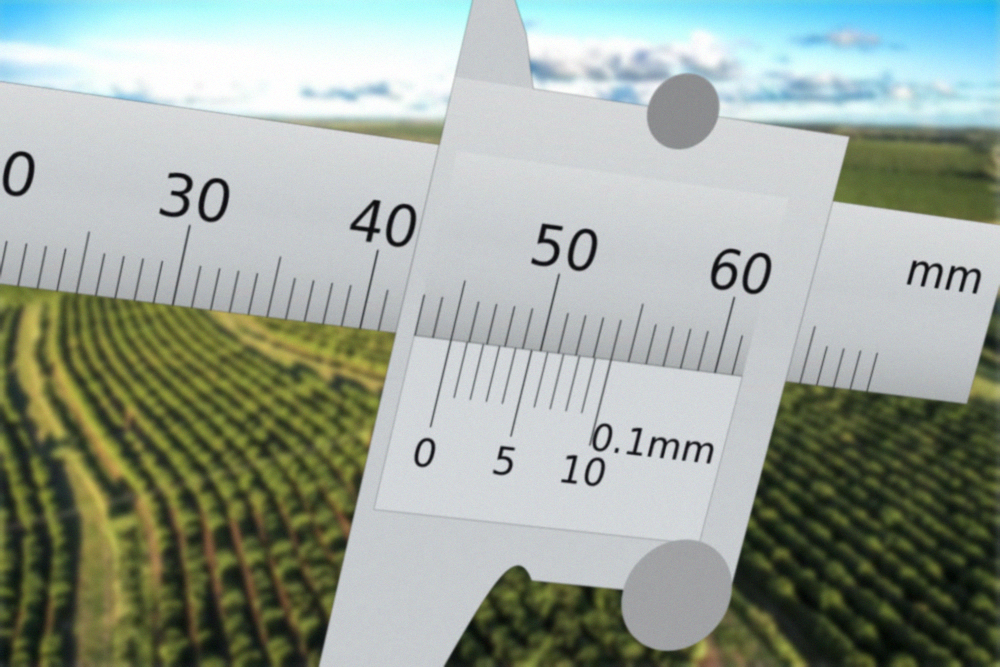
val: 45.0 mm
